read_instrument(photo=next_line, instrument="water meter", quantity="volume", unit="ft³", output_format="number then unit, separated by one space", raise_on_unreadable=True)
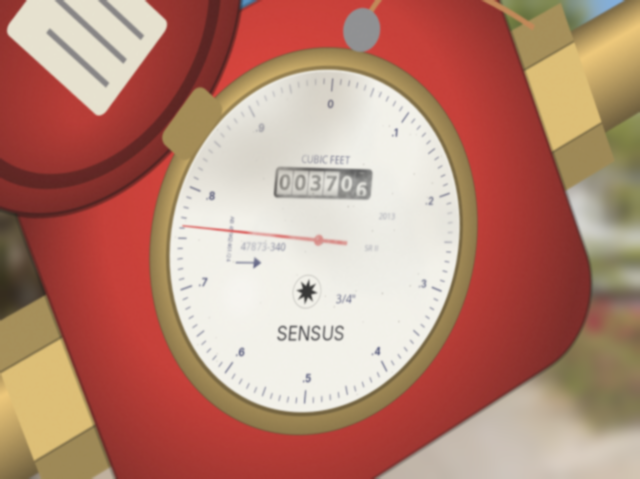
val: 3705.76 ft³
